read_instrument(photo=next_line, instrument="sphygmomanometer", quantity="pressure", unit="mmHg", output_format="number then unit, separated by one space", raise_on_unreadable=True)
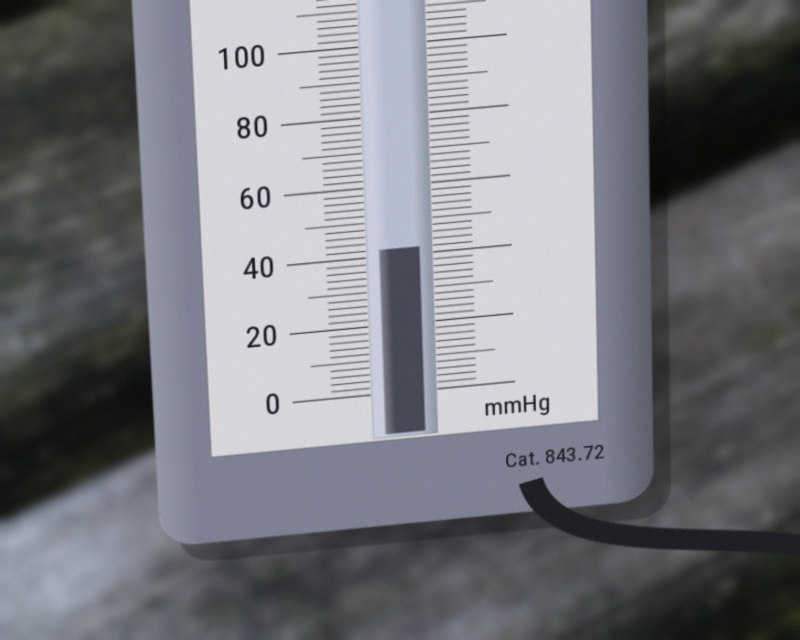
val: 42 mmHg
